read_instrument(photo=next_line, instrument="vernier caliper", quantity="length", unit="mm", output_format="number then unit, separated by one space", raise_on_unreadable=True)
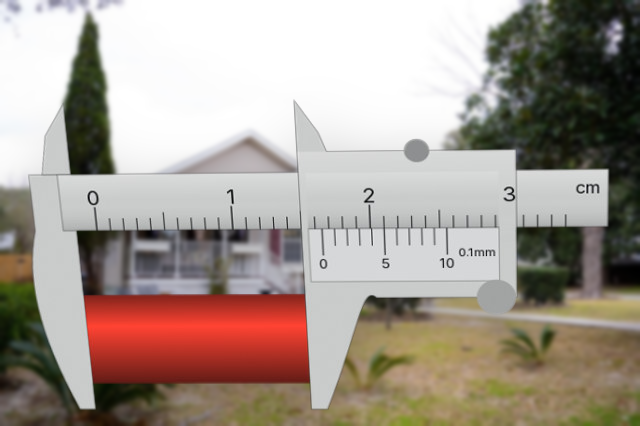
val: 16.5 mm
